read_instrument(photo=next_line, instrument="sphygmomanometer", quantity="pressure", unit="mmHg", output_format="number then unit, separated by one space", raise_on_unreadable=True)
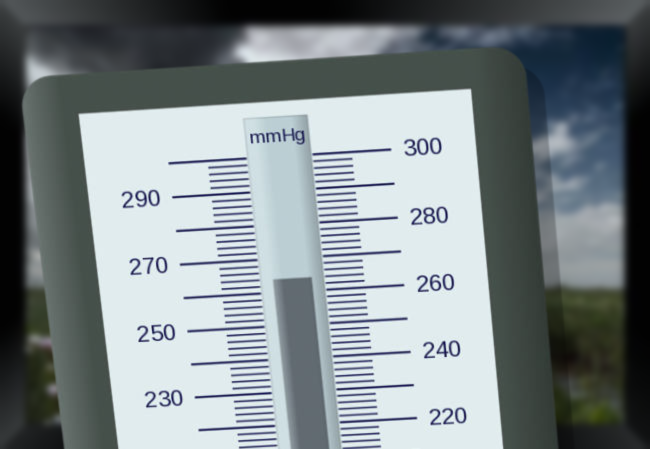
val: 264 mmHg
